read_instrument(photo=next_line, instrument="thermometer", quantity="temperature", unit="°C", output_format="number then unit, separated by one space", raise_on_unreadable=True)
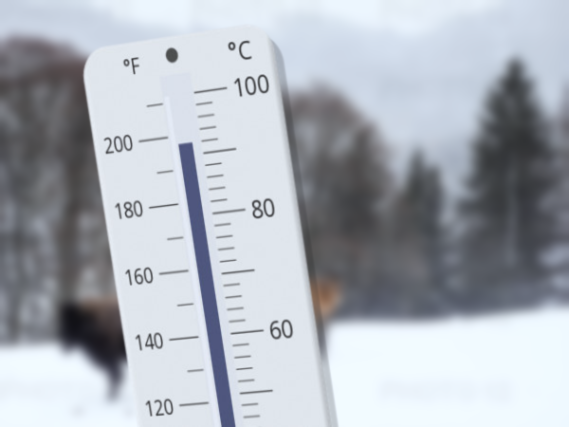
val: 92 °C
